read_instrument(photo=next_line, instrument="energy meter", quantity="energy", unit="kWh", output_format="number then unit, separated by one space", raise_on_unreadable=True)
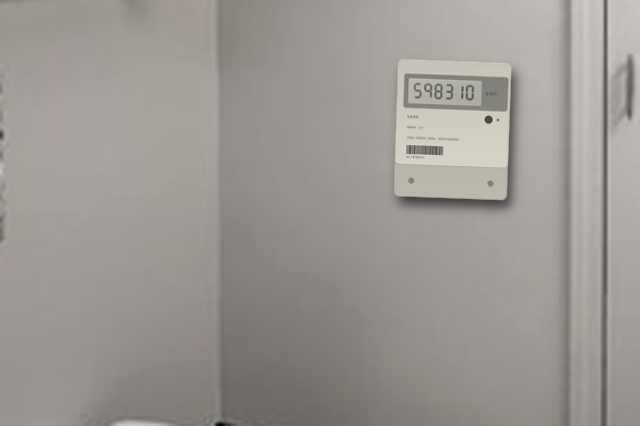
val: 598310 kWh
